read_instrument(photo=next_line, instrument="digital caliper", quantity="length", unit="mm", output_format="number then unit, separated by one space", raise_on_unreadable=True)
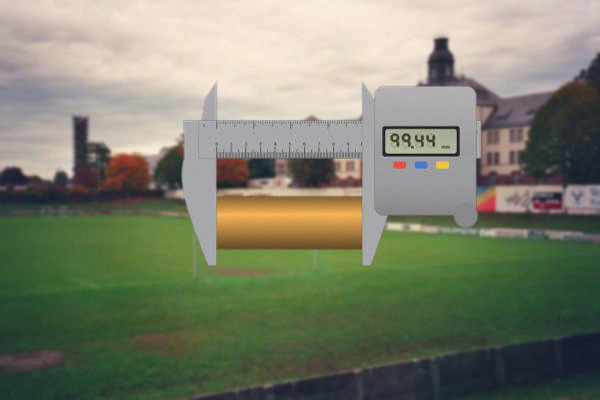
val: 99.44 mm
